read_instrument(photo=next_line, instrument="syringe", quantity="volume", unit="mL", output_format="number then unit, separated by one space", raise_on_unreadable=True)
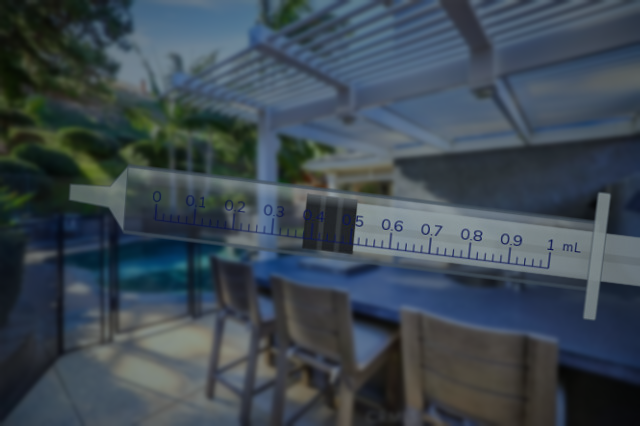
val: 0.38 mL
